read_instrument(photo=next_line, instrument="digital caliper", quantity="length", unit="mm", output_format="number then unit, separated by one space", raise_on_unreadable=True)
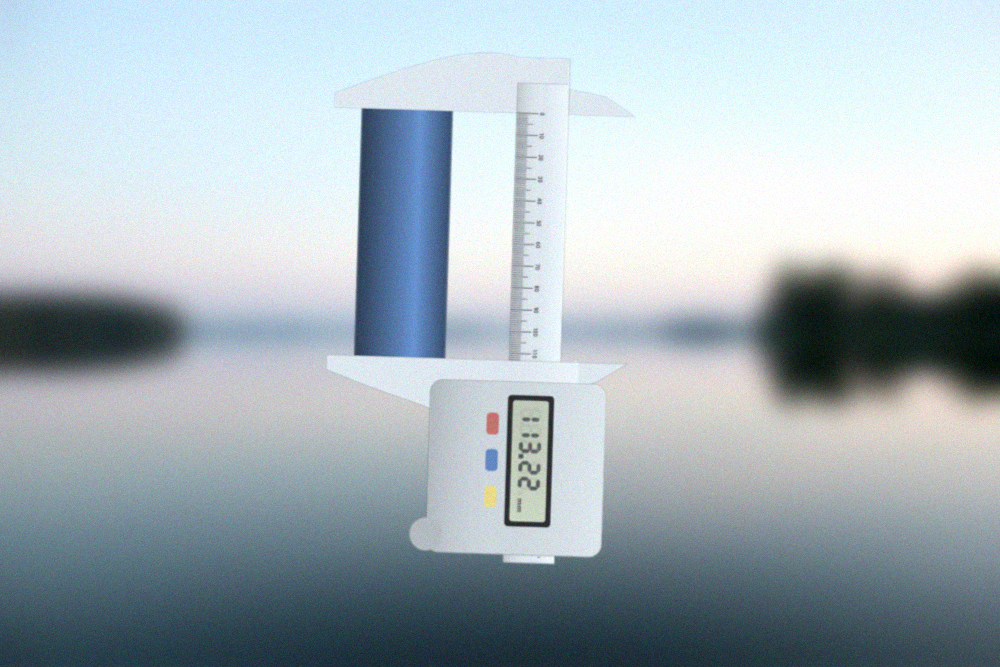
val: 113.22 mm
